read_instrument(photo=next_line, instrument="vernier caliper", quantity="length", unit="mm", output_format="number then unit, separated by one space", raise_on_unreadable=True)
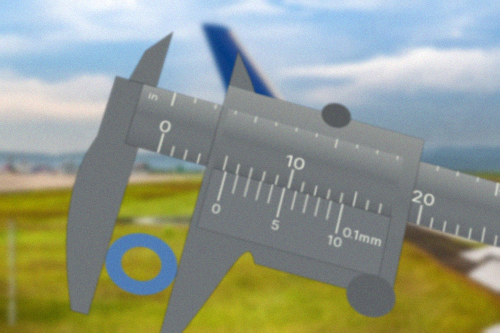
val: 5.2 mm
